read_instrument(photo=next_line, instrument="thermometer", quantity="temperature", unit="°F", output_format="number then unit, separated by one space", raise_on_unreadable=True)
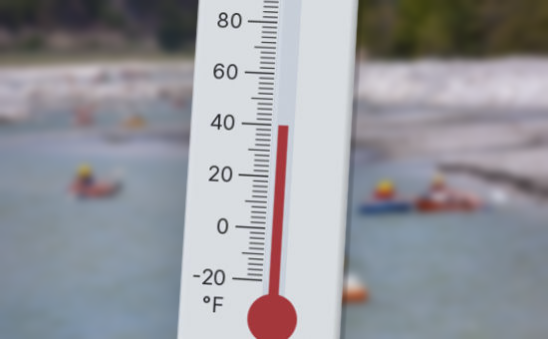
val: 40 °F
